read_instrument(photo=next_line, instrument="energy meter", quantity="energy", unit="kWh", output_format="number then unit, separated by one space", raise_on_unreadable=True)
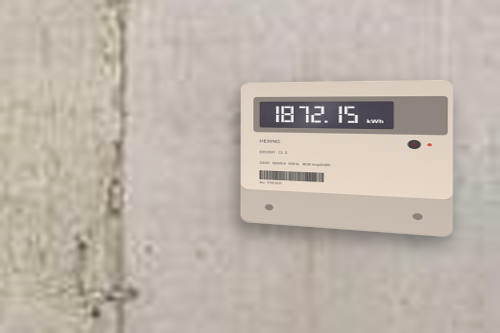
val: 1872.15 kWh
